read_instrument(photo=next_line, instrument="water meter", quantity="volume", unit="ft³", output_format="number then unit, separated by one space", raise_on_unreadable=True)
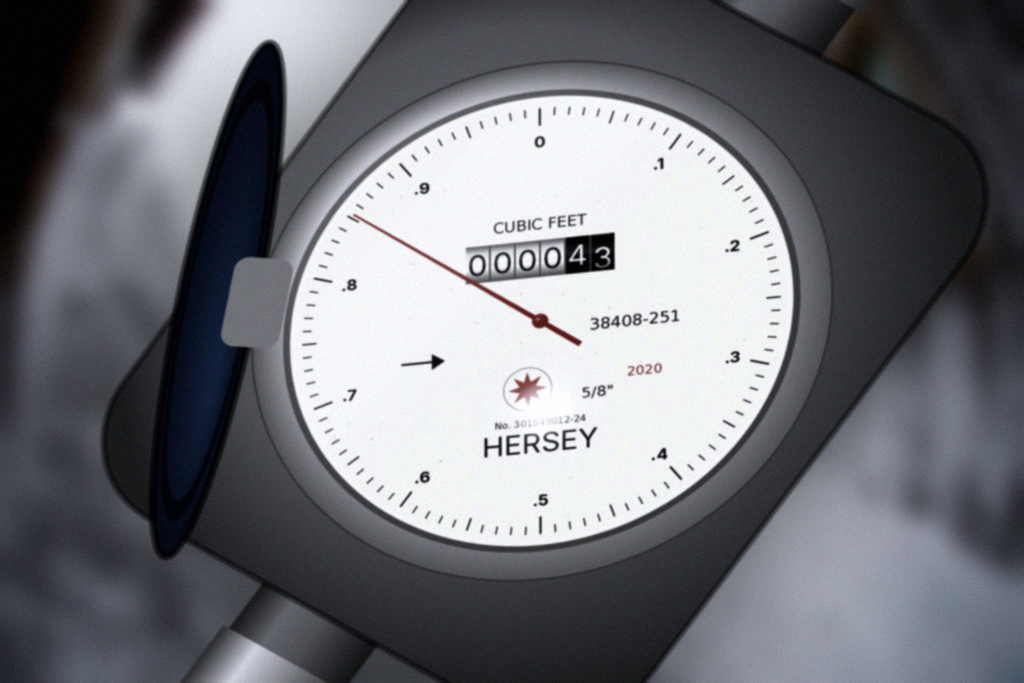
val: 42.85 ft³
